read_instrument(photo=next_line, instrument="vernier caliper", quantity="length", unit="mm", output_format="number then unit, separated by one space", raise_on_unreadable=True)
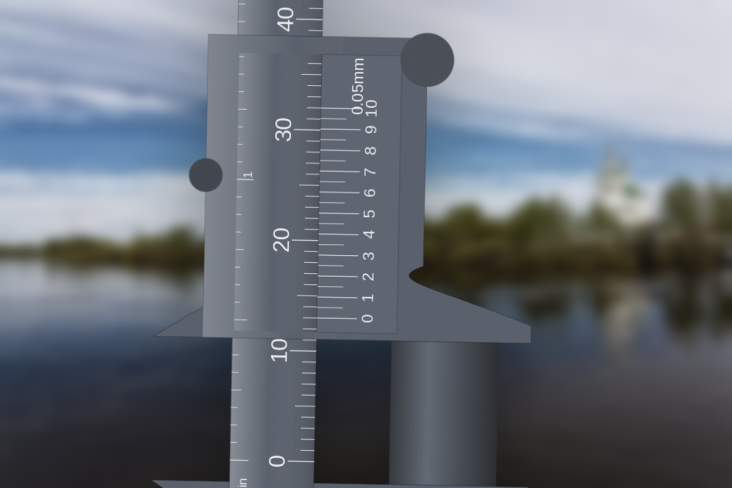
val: 13.0 mm
